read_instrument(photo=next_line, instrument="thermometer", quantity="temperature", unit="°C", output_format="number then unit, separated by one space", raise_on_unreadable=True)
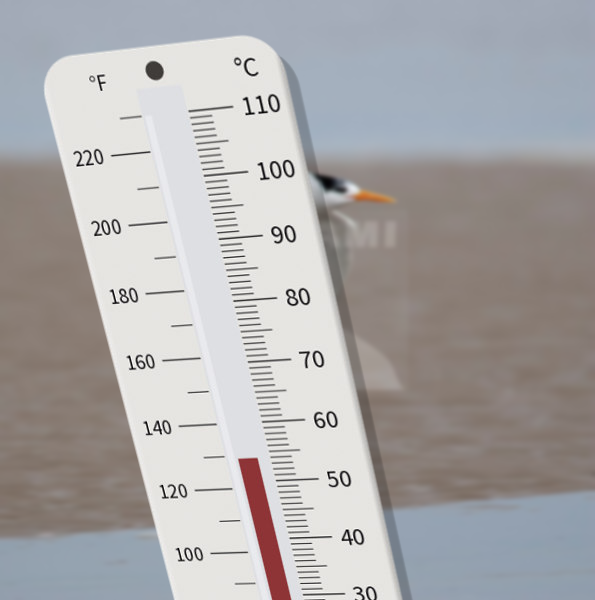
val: 54 °C
